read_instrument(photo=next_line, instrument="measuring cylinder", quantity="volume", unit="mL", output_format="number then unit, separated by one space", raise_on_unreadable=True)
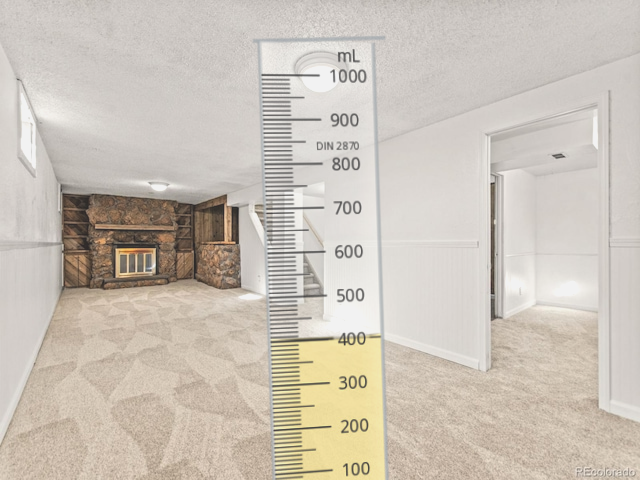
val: 400 mL
